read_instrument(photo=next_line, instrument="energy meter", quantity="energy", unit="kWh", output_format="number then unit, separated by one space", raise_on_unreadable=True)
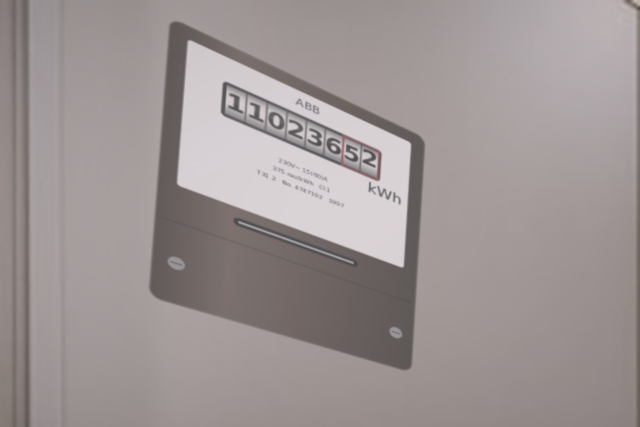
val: 110236.52 kWh
